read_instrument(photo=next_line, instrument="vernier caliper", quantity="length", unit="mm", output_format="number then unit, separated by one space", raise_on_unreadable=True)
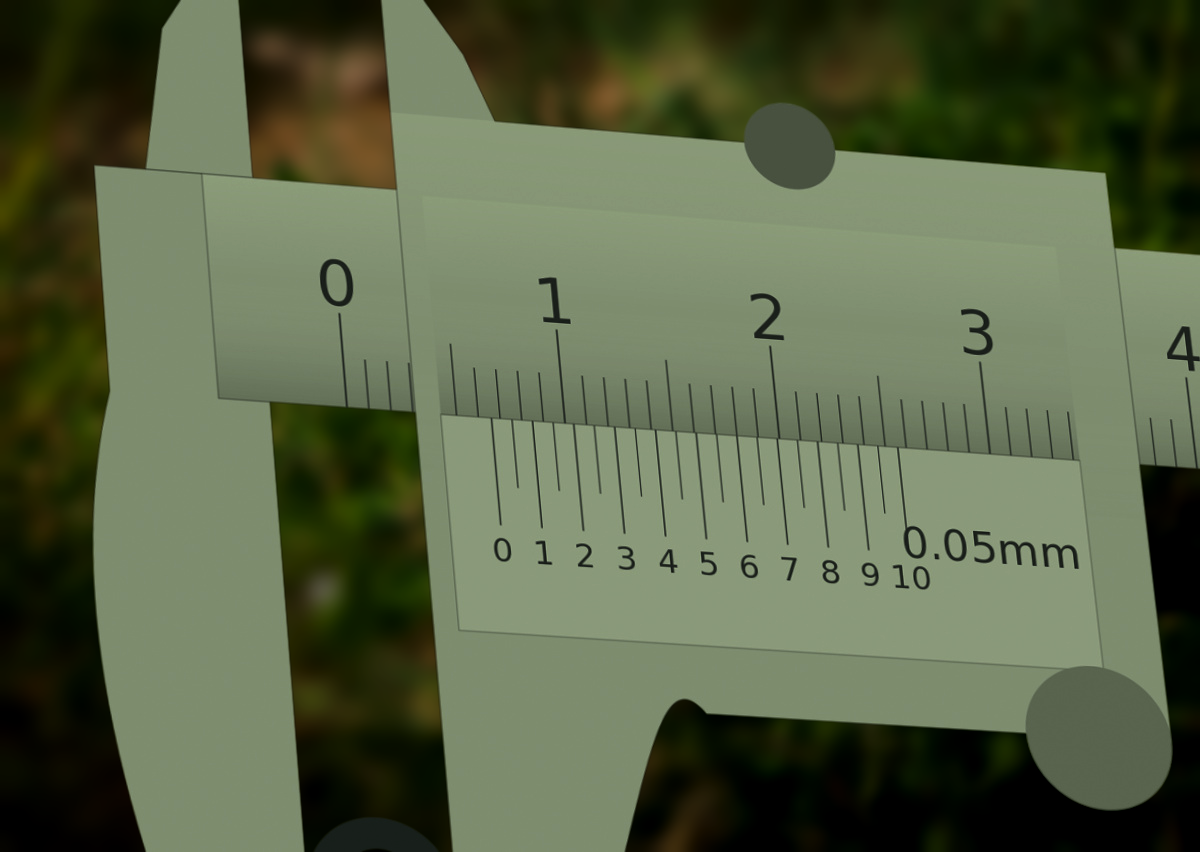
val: 6.6 mm
